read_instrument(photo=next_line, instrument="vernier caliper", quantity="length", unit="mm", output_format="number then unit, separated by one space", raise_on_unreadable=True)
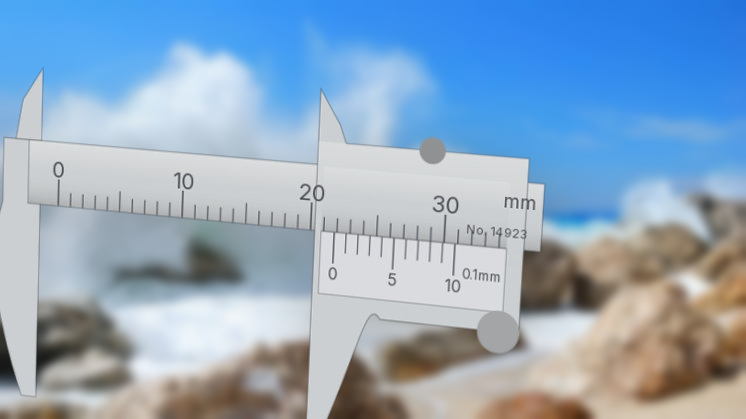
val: 21.8 mm
